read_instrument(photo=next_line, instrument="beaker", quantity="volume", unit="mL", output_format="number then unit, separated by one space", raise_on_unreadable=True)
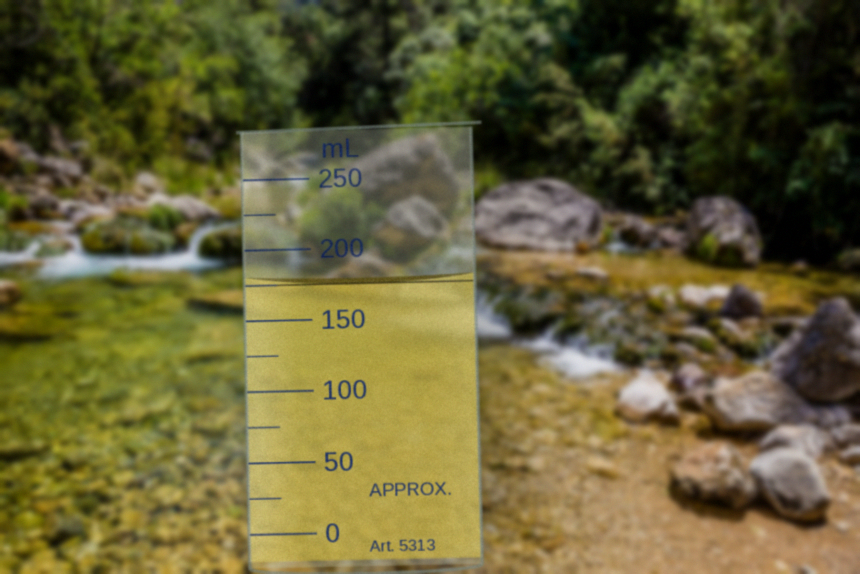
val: 175 mL
